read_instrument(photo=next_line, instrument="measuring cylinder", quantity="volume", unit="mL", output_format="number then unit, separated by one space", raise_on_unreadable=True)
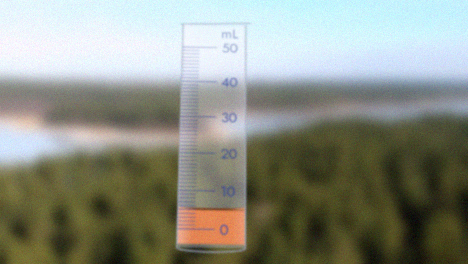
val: 5 mL
